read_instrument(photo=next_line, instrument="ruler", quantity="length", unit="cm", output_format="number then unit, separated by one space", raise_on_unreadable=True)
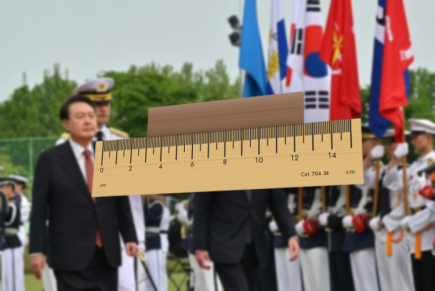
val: 9.5 cm
